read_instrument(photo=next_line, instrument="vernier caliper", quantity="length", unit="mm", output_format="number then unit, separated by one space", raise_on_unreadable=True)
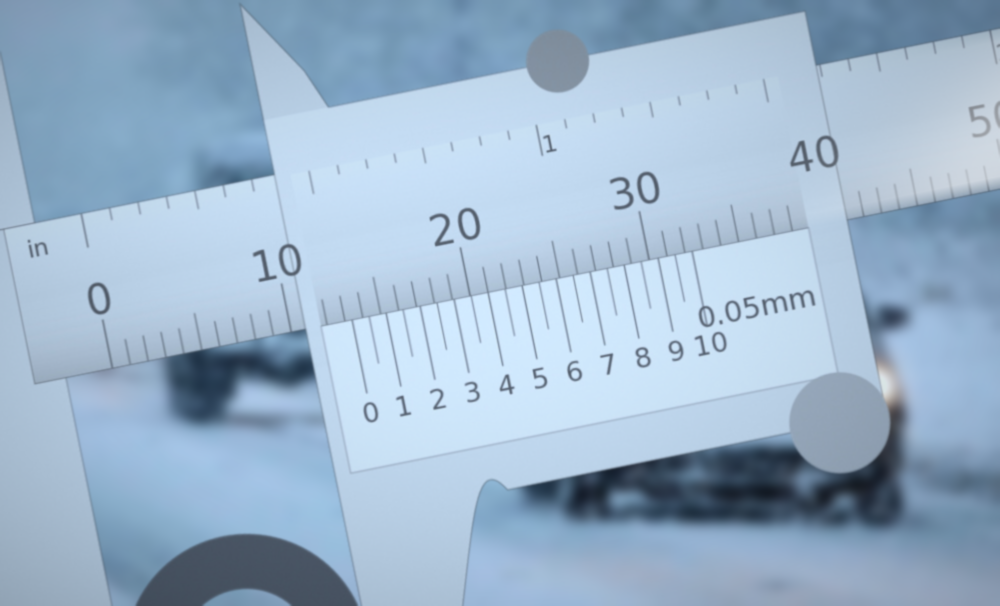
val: 13.4 mm
